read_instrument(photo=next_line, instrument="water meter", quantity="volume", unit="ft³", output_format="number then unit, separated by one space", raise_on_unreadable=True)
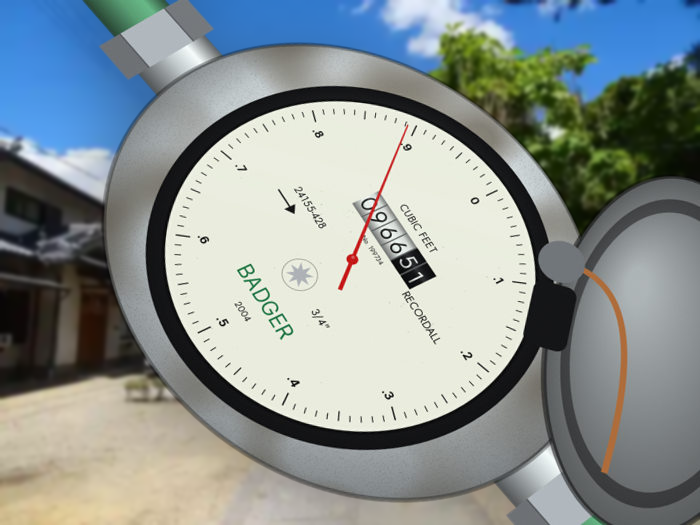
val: 96650.89 ft³
